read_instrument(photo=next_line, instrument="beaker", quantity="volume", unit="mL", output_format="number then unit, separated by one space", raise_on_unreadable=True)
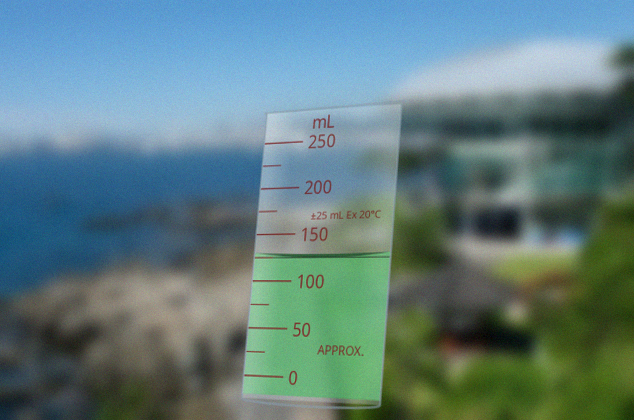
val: 125 mL
